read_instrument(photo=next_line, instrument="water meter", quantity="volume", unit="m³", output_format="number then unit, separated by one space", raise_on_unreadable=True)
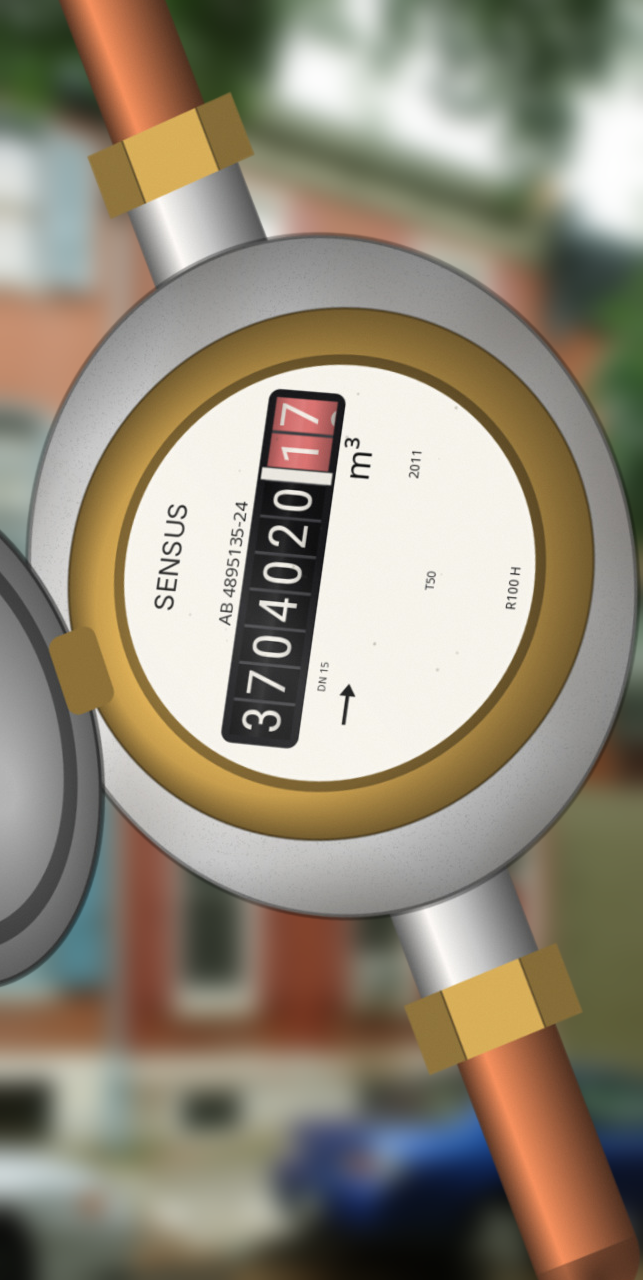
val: 3704020.17 m³
